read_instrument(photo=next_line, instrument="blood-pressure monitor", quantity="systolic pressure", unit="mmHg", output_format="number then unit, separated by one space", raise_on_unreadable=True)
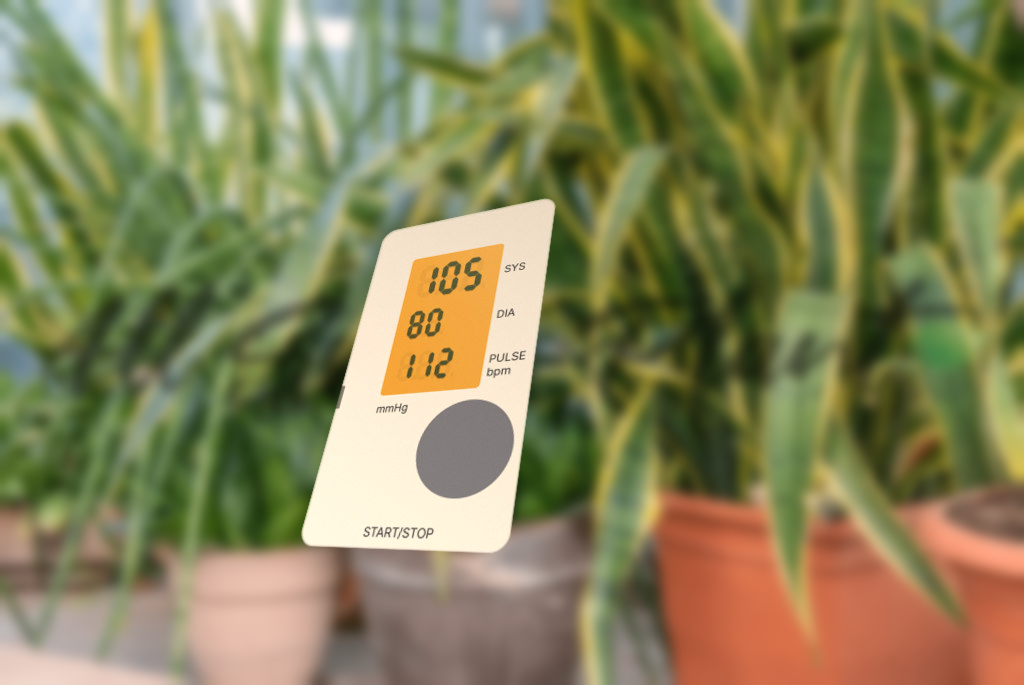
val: 105 mmHg
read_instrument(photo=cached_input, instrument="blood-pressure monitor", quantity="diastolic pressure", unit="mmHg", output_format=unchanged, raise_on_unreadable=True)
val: 80 mmHg
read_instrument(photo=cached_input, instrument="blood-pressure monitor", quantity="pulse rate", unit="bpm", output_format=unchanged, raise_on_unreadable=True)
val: 112 bpm
